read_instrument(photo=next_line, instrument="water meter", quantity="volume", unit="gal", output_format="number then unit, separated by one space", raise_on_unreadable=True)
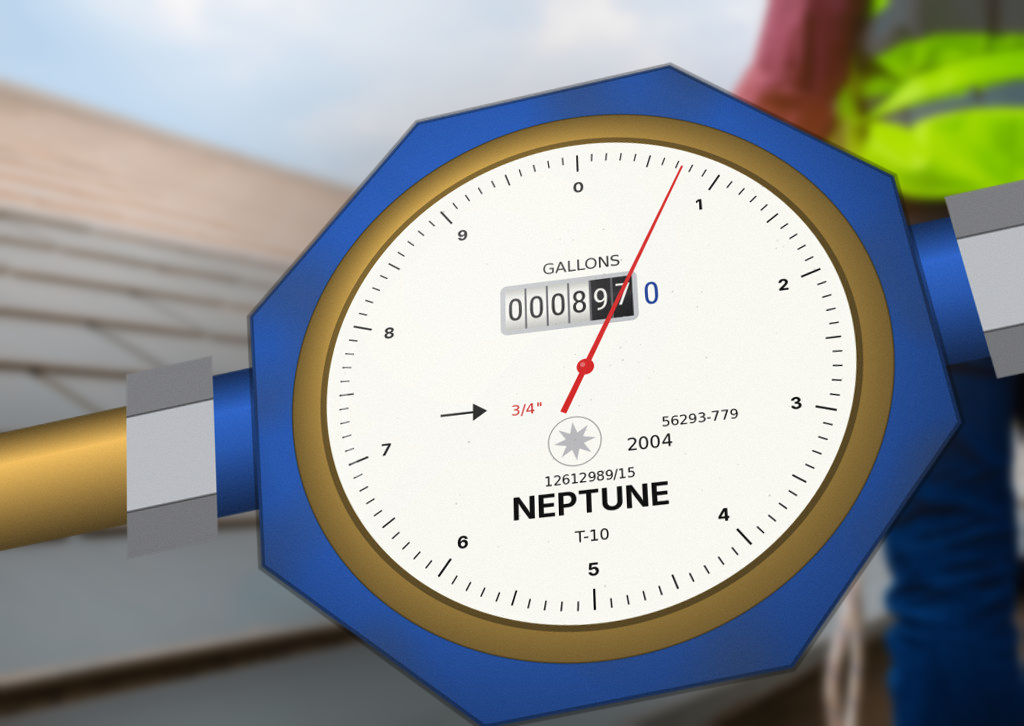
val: 8970.7 gal
